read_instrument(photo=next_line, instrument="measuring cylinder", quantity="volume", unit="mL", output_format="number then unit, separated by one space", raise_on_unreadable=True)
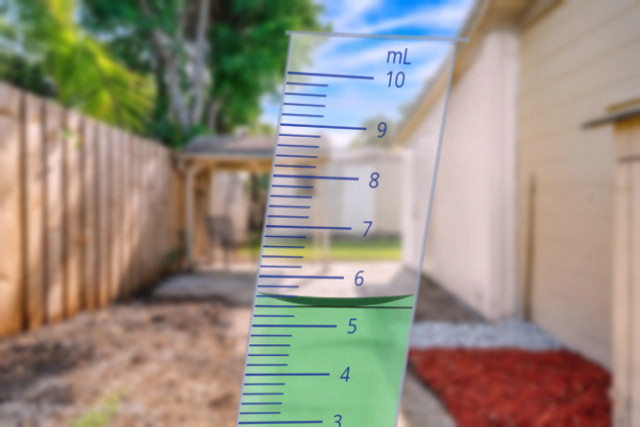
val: 5.4 mL
